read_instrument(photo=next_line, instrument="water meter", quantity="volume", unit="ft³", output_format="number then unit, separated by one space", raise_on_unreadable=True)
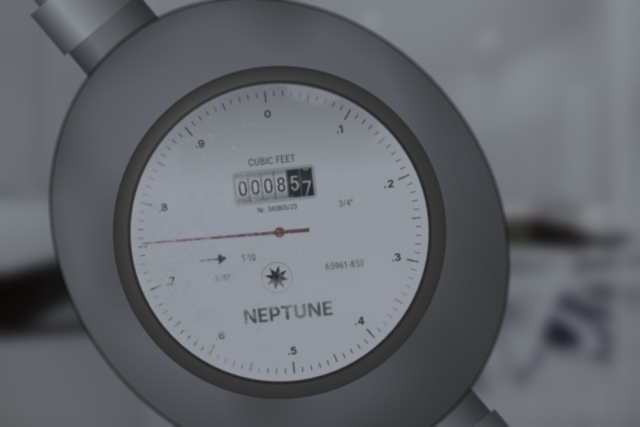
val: 856.75 ft³
